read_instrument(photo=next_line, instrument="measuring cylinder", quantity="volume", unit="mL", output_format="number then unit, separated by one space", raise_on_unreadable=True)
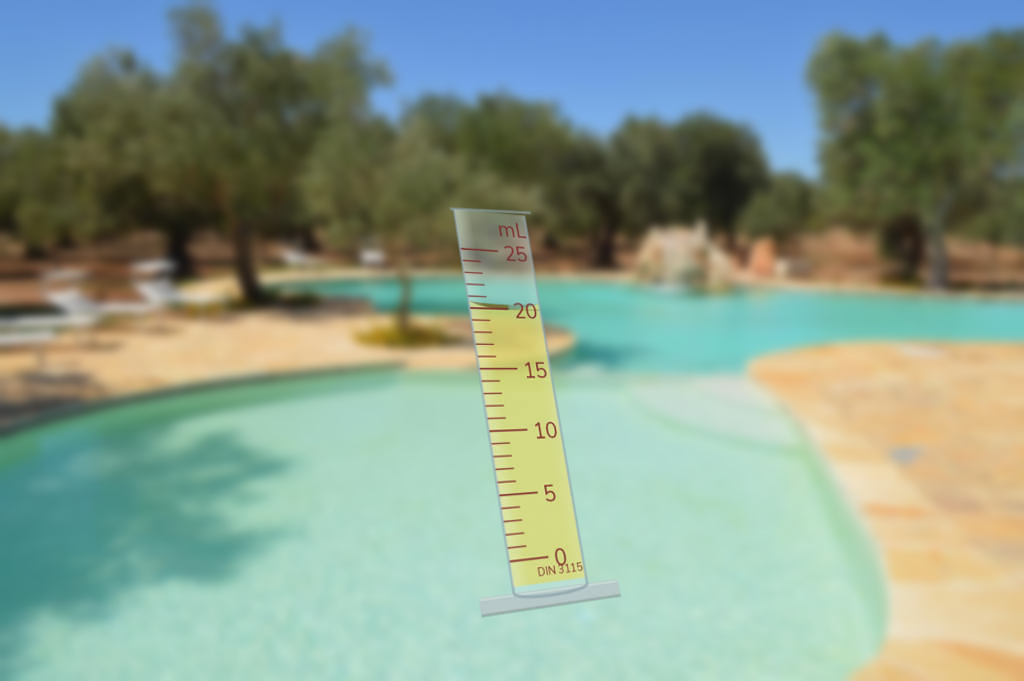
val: 20 mL
